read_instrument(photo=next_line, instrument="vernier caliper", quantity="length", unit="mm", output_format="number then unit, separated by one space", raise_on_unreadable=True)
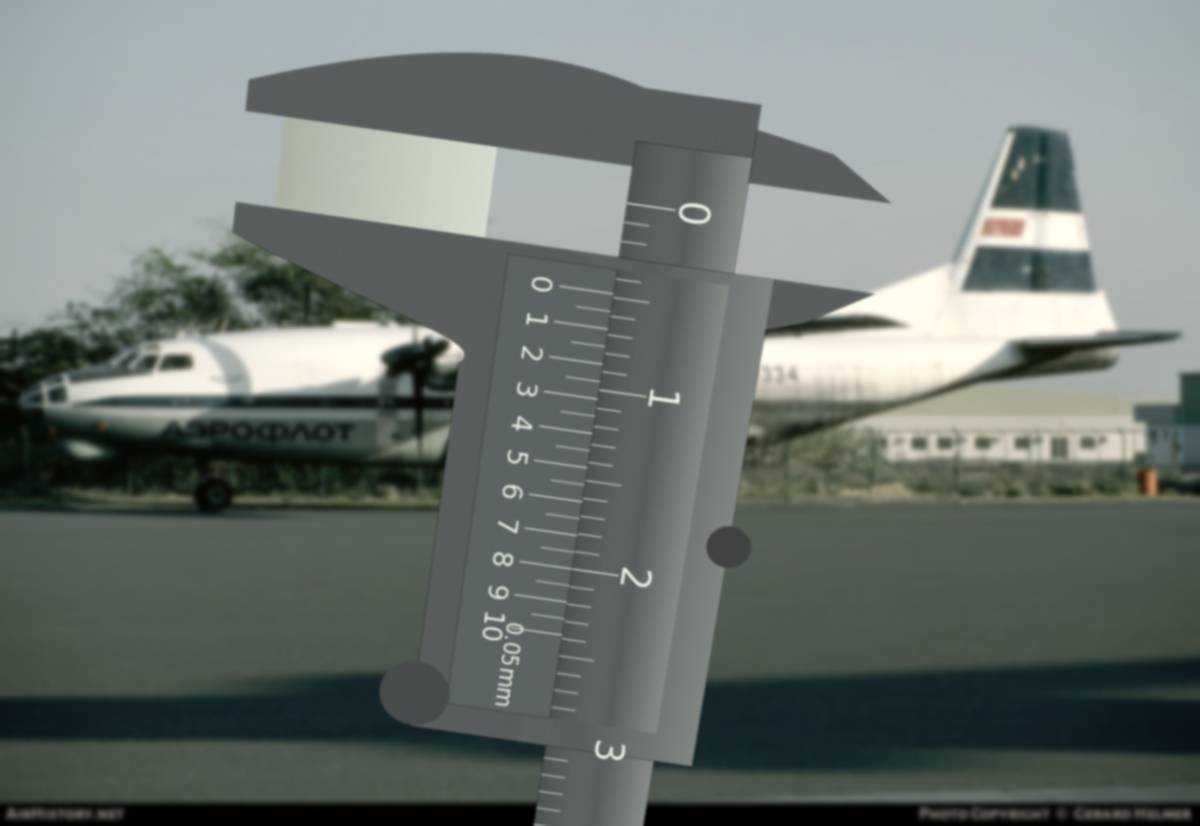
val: 4.8 mm
